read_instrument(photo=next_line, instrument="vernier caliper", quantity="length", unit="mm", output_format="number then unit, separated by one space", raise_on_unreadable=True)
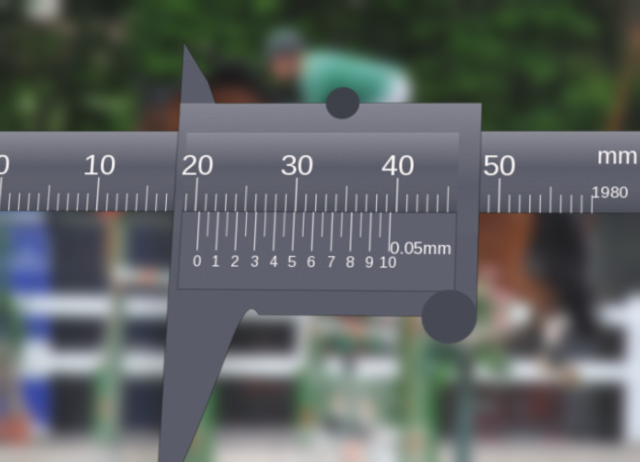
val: 20.4 mm
